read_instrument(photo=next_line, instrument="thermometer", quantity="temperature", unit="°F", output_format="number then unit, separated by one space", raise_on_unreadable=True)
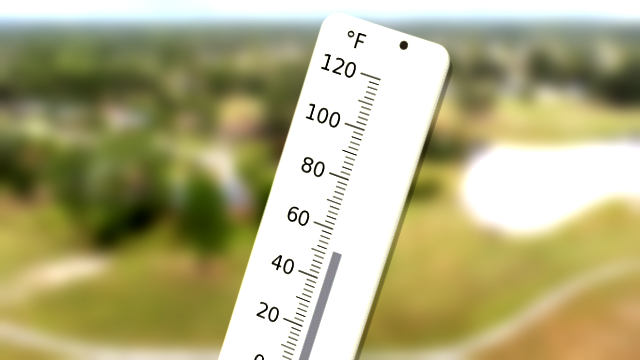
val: 52 °F
